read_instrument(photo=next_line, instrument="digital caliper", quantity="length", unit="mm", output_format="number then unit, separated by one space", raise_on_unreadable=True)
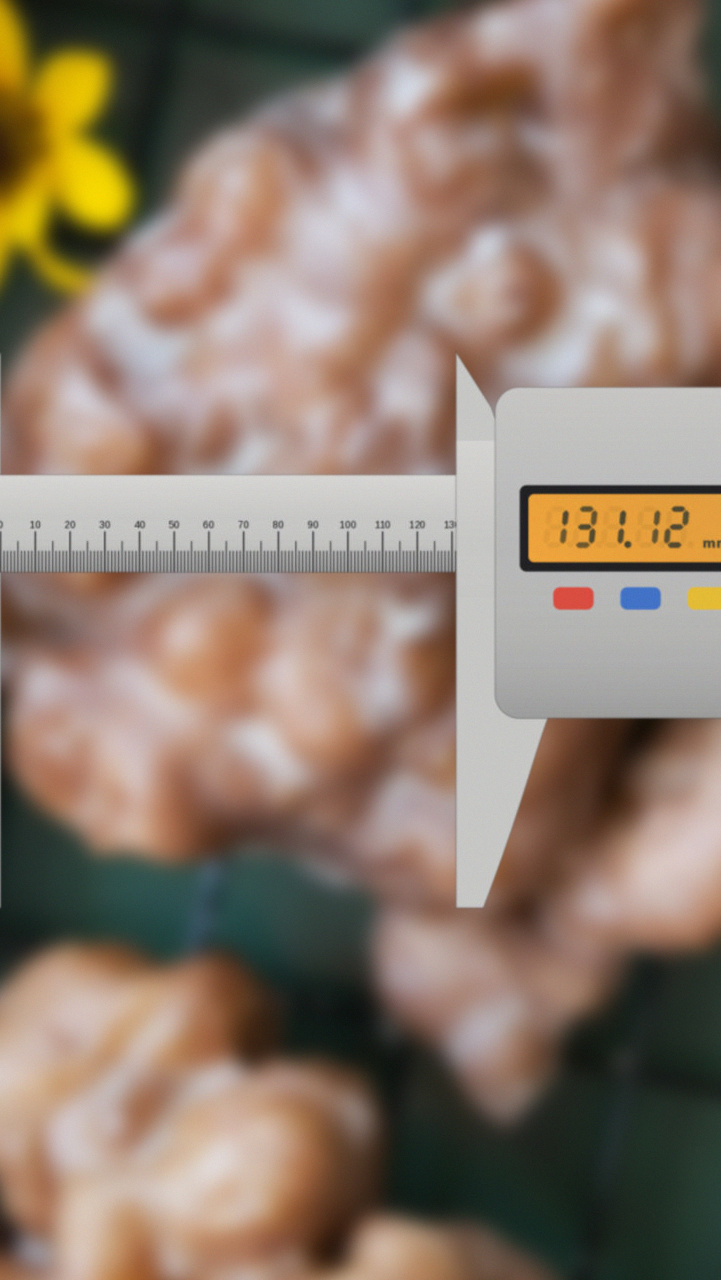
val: 131.12 mm
